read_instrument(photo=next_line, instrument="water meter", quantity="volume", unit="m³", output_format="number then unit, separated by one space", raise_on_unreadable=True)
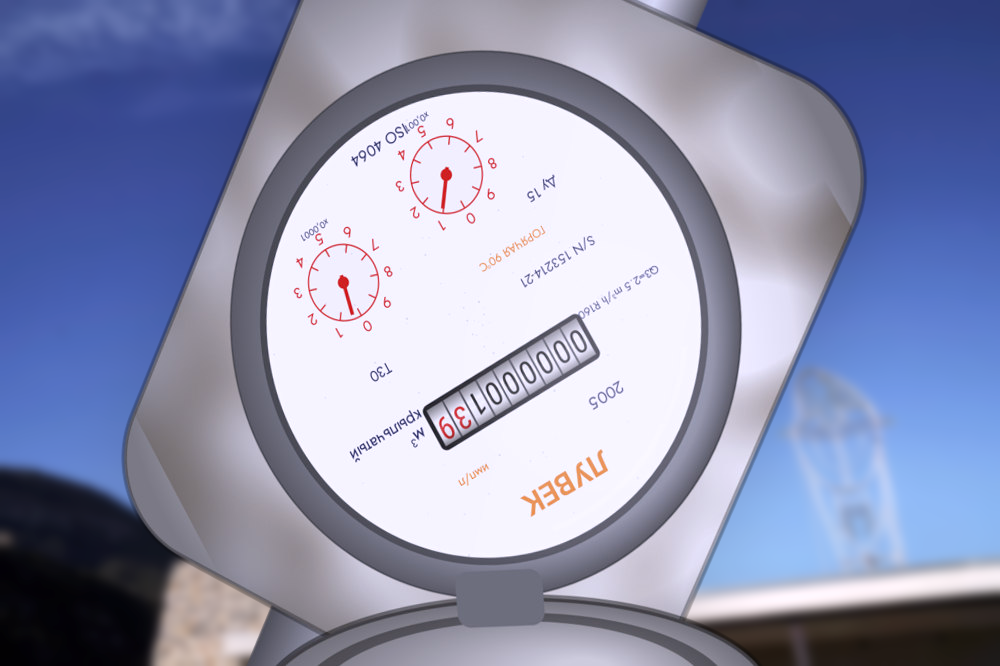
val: 1.3910 m³
